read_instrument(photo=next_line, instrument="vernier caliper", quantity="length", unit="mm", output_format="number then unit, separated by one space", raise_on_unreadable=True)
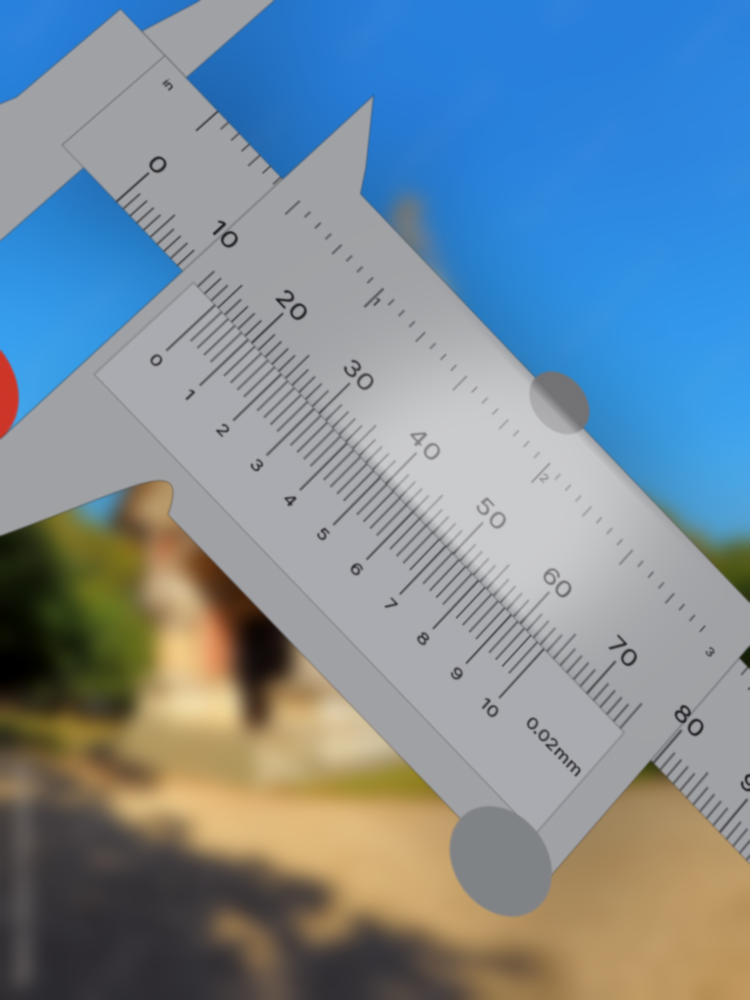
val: 14.6 mm
